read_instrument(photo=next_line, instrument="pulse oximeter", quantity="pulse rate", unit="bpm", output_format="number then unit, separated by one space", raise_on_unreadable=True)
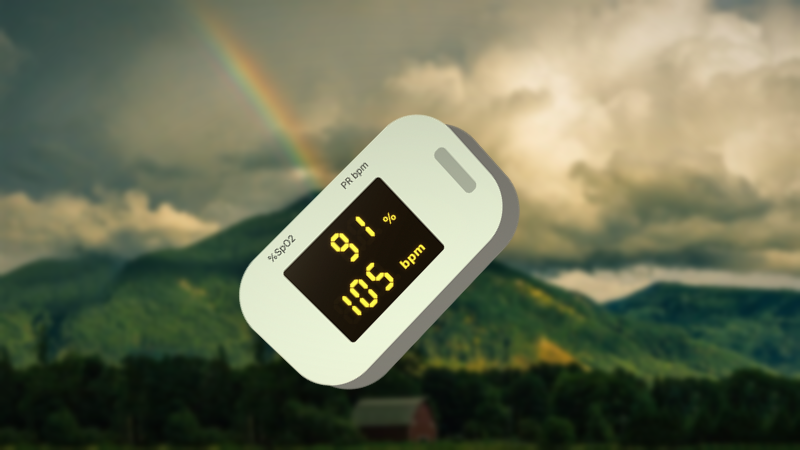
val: 105 bpm
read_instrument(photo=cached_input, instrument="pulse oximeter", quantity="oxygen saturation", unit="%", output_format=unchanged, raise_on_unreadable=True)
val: 91 %
